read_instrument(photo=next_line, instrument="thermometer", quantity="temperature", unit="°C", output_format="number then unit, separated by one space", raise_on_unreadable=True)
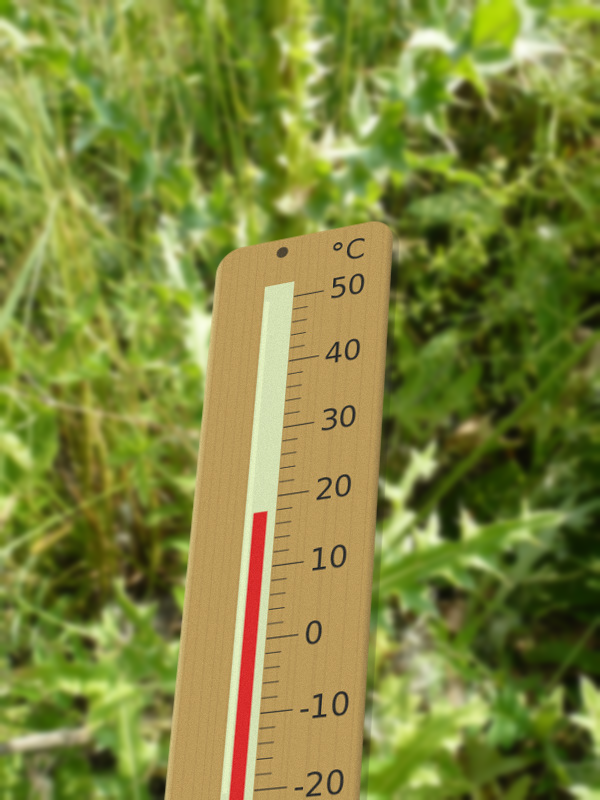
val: 18 °C
